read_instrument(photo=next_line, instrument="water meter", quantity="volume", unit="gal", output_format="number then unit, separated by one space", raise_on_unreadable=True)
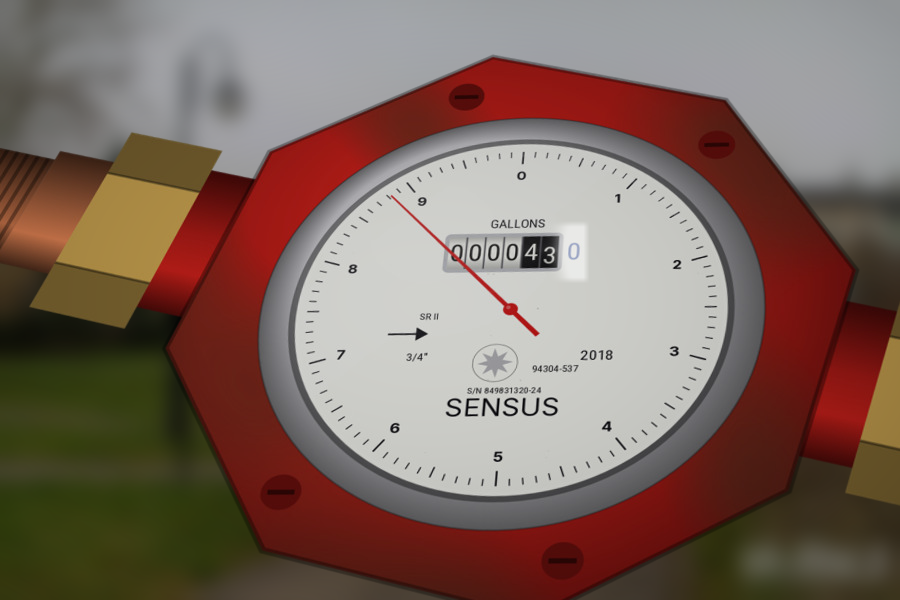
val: 428.8 gal
